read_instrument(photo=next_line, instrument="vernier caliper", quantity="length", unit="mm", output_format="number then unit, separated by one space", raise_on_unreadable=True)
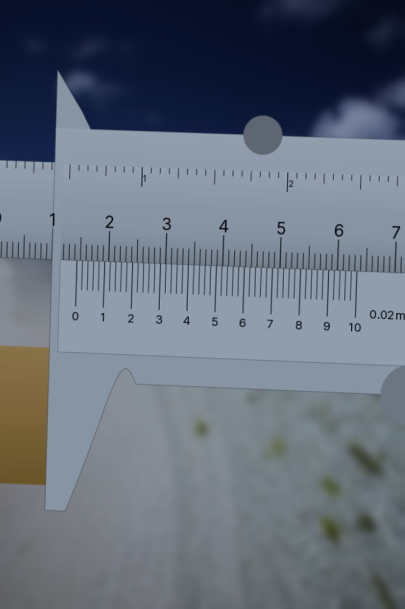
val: 14.4 mm
